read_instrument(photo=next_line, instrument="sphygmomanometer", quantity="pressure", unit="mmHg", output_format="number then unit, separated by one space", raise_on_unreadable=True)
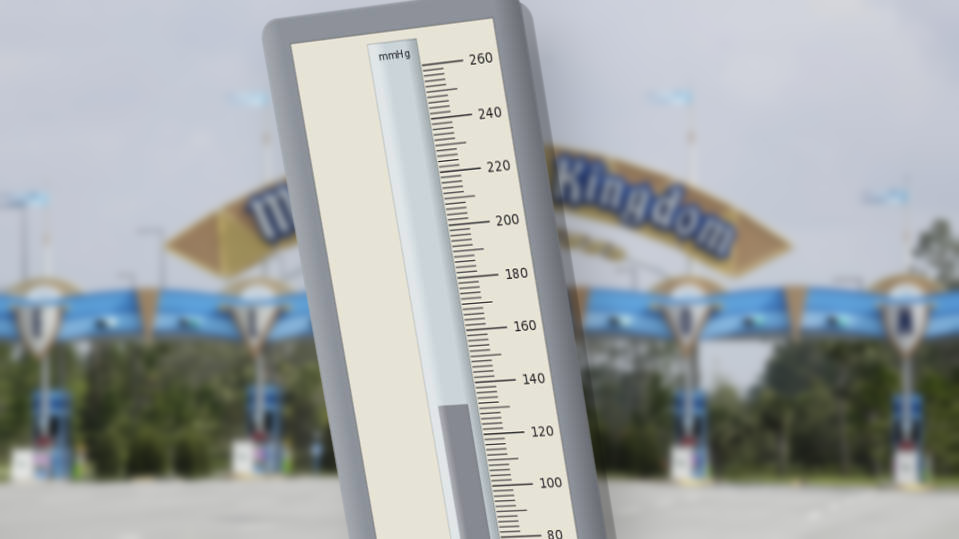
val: 132 mmHg
